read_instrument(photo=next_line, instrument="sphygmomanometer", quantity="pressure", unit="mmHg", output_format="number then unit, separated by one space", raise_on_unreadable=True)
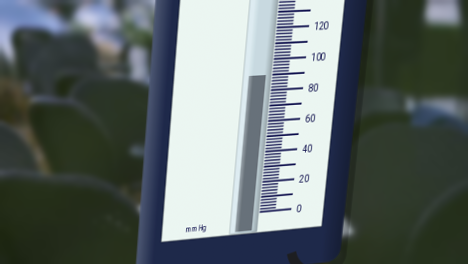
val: 90 mmHg
